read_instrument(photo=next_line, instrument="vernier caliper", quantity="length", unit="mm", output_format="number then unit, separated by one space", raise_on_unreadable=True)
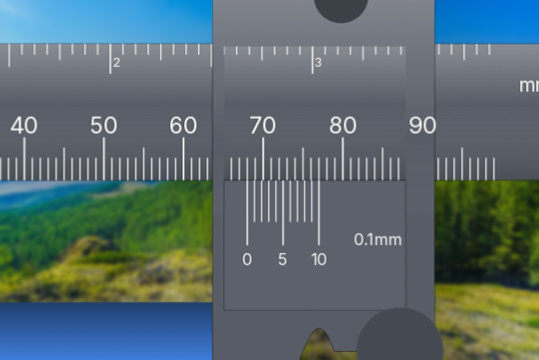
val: 68.0 mm
